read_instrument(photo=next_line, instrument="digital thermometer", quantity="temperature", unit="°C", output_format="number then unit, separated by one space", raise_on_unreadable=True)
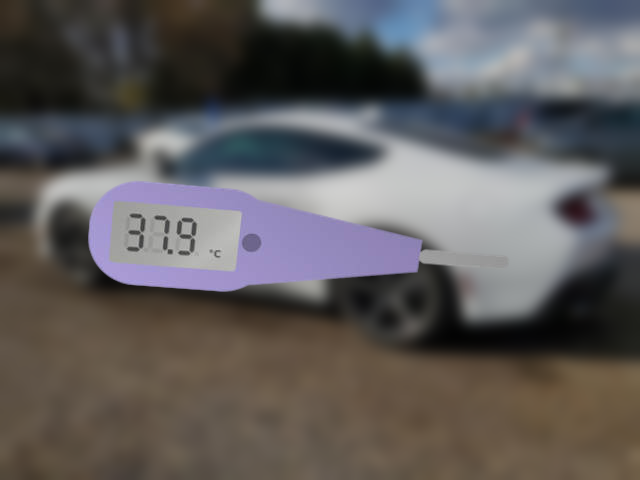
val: 37.9 °C
